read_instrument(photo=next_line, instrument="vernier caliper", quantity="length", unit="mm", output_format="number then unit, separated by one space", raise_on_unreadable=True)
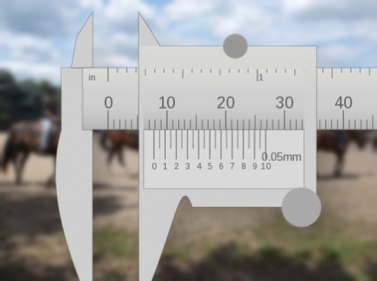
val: 7.8 mm
